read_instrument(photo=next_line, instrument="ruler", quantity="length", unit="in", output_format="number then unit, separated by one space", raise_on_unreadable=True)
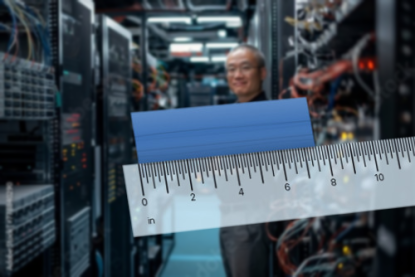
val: 7.5 in
